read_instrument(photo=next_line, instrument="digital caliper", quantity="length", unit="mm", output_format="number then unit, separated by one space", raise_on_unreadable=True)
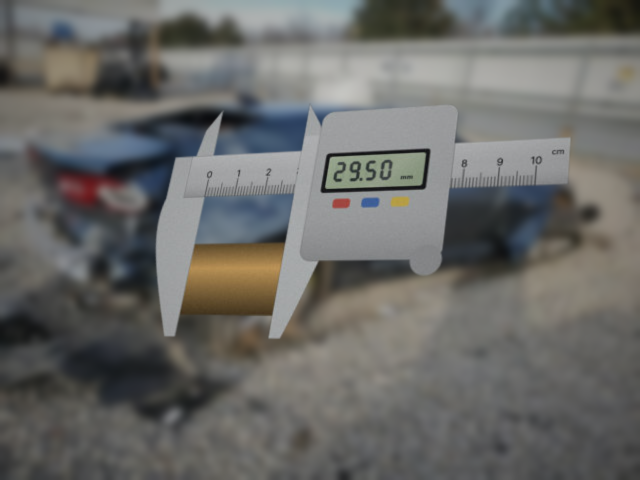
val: 29.50 mm
